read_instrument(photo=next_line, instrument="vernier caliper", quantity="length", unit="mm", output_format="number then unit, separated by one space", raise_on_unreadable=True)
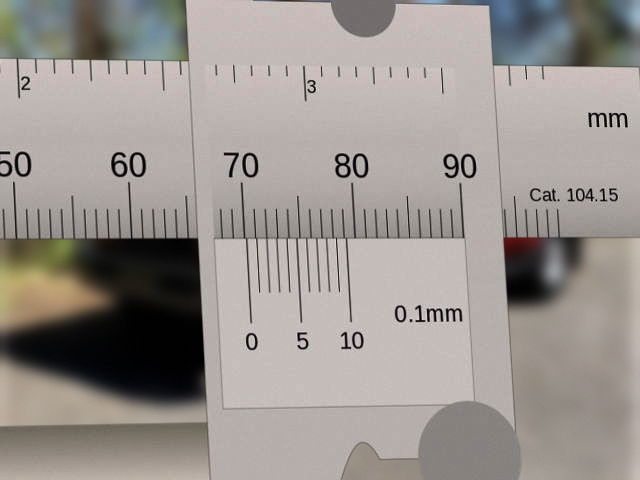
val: 70.2 mm
